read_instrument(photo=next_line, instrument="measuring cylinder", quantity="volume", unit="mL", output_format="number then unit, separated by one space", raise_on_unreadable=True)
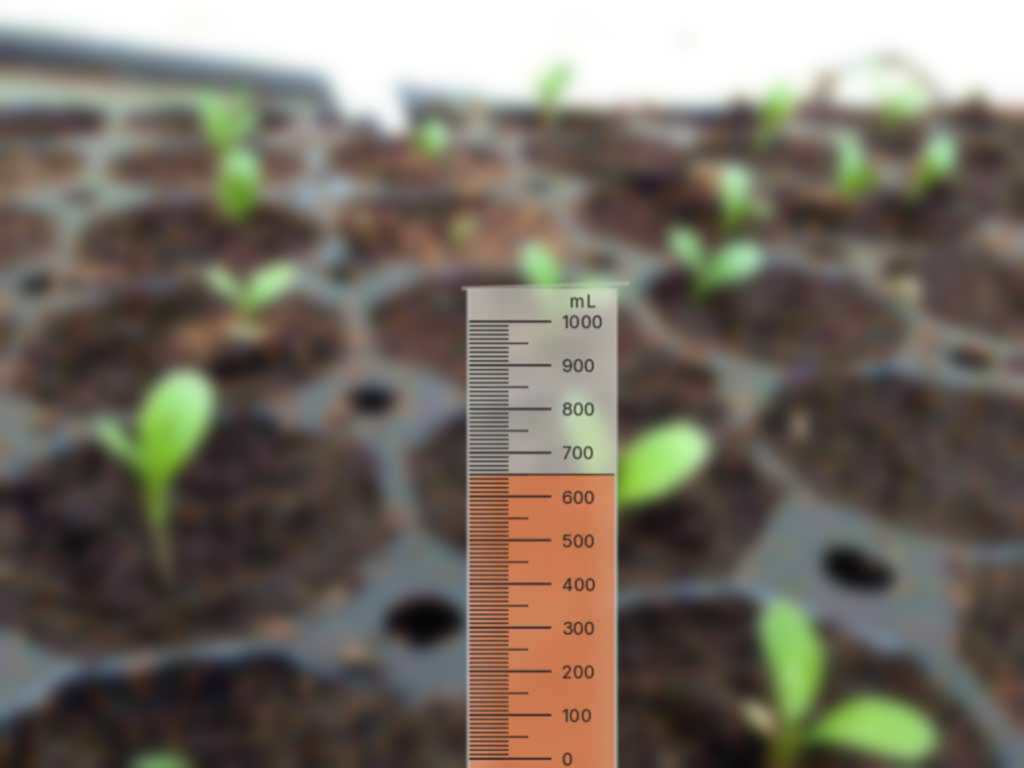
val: 650 mL
